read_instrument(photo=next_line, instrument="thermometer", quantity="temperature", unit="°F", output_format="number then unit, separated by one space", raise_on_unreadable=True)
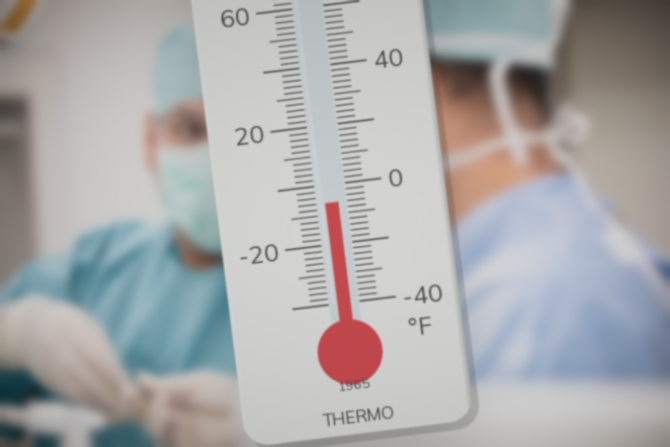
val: -6 °F
